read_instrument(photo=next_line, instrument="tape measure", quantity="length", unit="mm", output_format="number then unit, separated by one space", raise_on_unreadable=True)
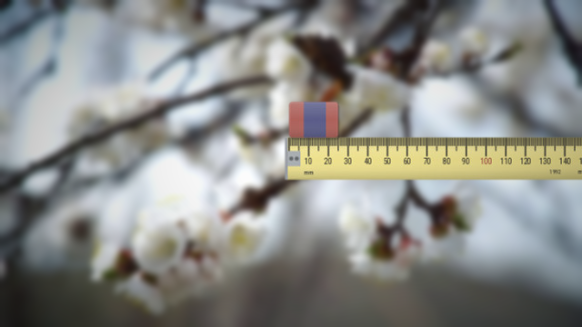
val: 25 mm
